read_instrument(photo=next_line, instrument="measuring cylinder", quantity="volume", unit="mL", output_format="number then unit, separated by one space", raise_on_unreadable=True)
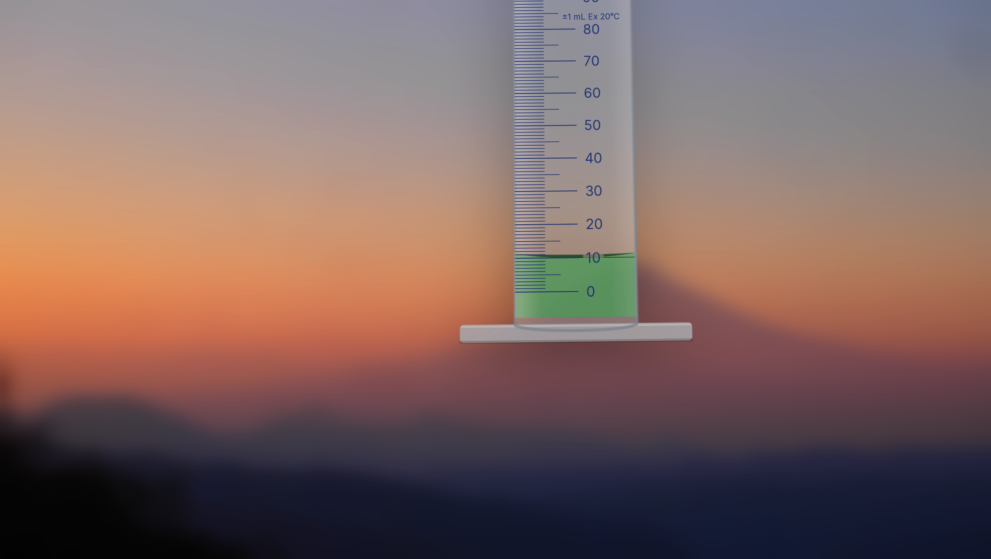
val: 10 mL
